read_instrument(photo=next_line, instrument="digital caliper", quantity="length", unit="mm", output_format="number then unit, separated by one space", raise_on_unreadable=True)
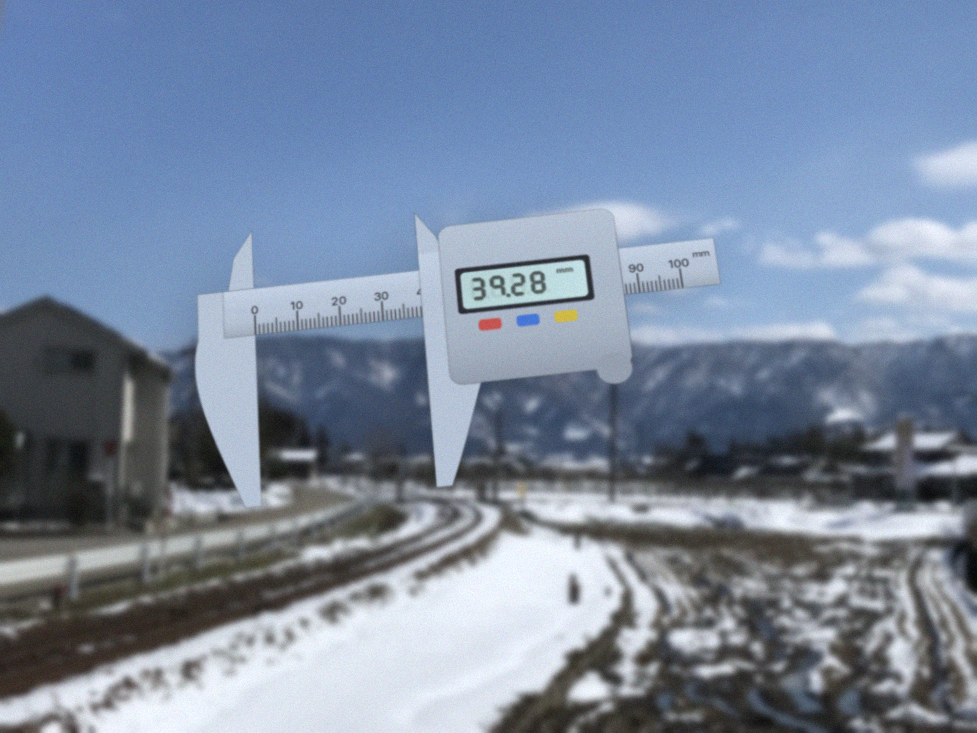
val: 39.28 mm
